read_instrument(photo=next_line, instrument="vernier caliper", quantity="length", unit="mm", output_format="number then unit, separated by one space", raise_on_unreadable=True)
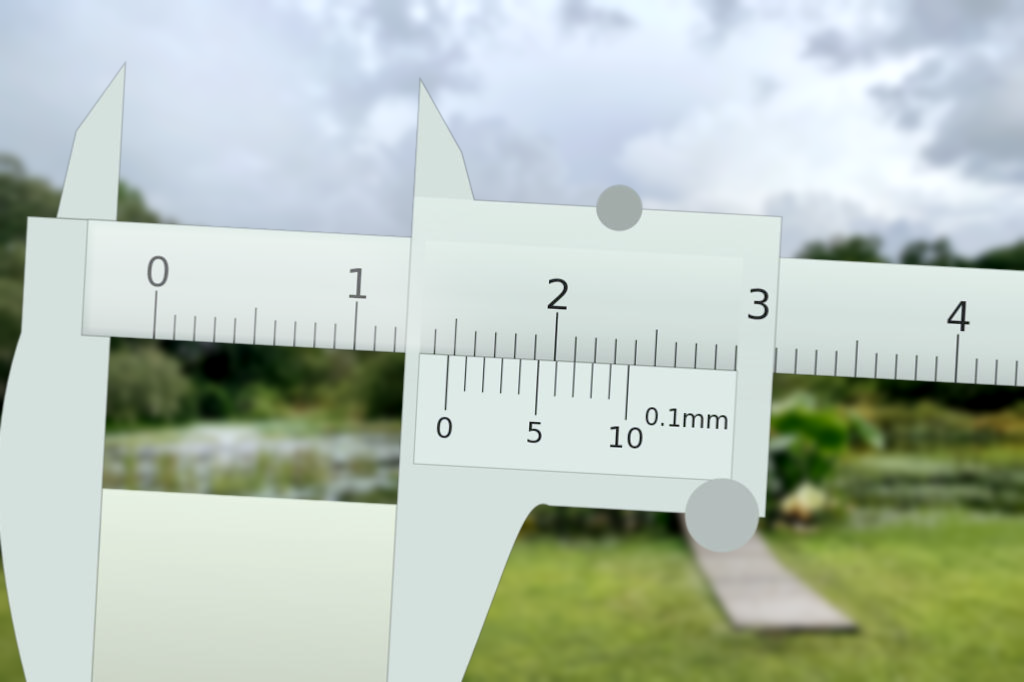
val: 14.7 mm
